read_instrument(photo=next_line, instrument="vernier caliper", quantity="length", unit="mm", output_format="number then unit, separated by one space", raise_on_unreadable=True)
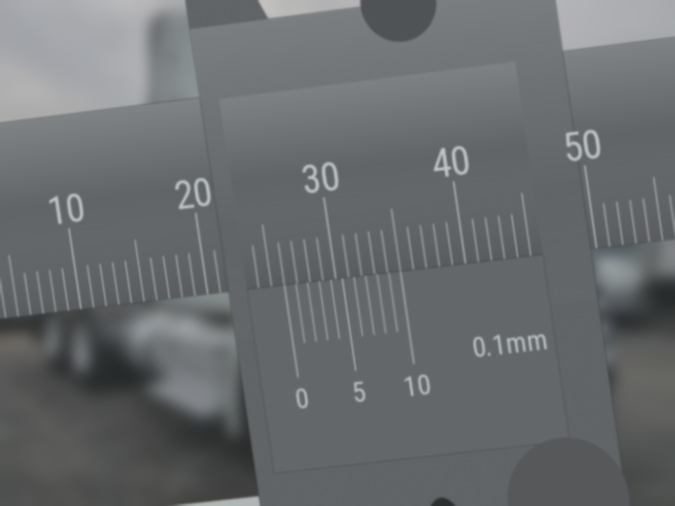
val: 26.0 mm
